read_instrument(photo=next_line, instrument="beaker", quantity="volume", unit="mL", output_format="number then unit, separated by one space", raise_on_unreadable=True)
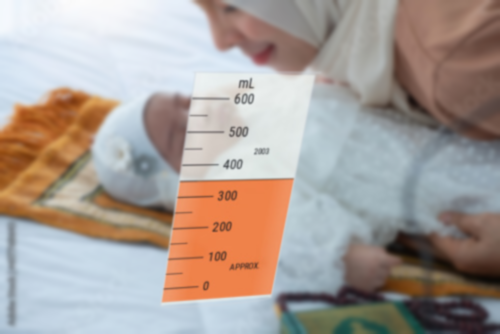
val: 350 mL
